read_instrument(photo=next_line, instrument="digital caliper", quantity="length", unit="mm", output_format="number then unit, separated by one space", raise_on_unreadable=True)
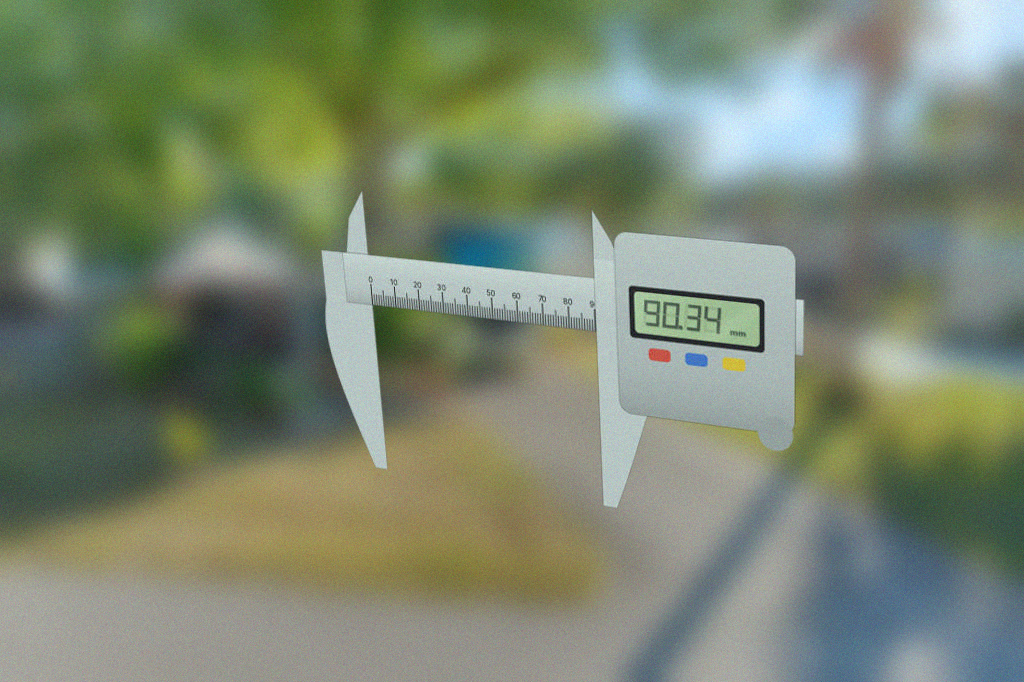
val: 90.34 mm
